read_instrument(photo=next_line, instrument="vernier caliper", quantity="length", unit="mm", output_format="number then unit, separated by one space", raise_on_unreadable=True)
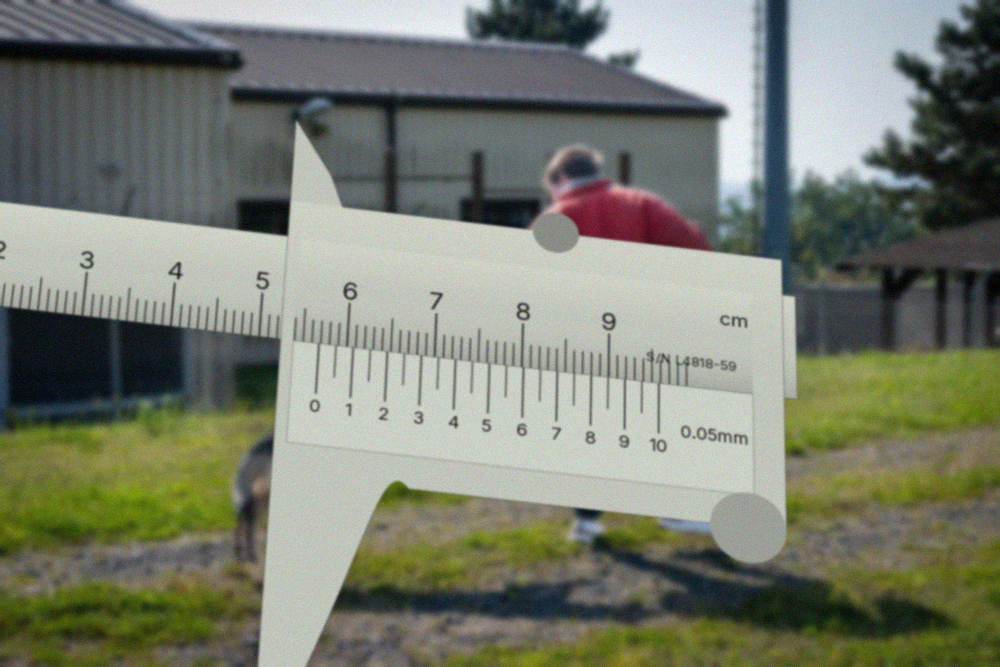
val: 56.8 mm
